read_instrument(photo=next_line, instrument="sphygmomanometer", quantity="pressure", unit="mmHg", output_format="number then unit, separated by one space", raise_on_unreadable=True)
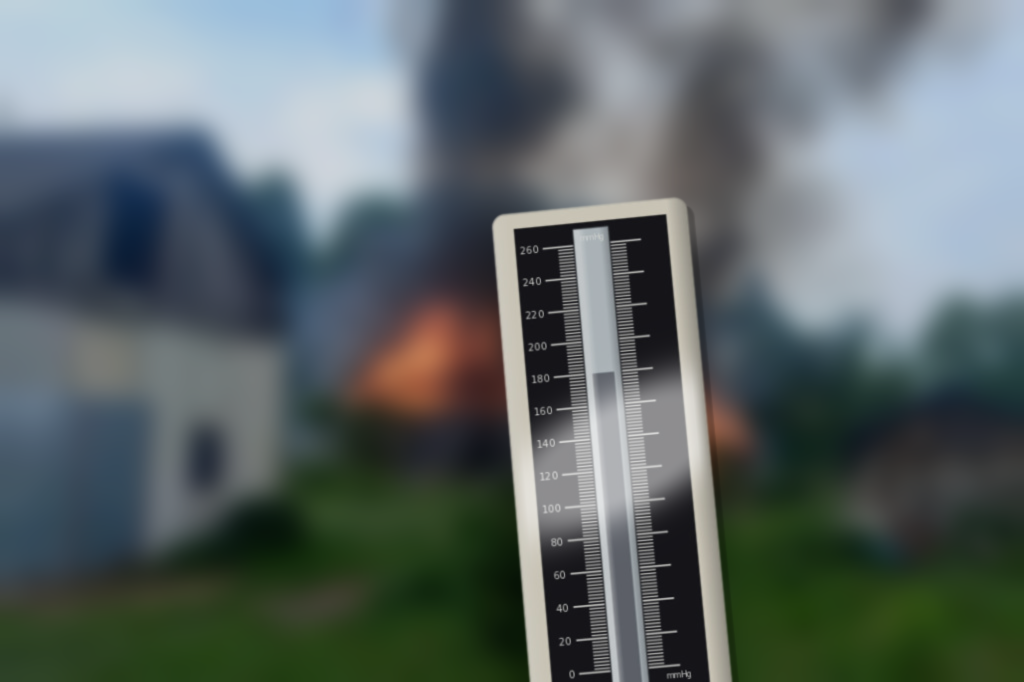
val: 180 mmHg
